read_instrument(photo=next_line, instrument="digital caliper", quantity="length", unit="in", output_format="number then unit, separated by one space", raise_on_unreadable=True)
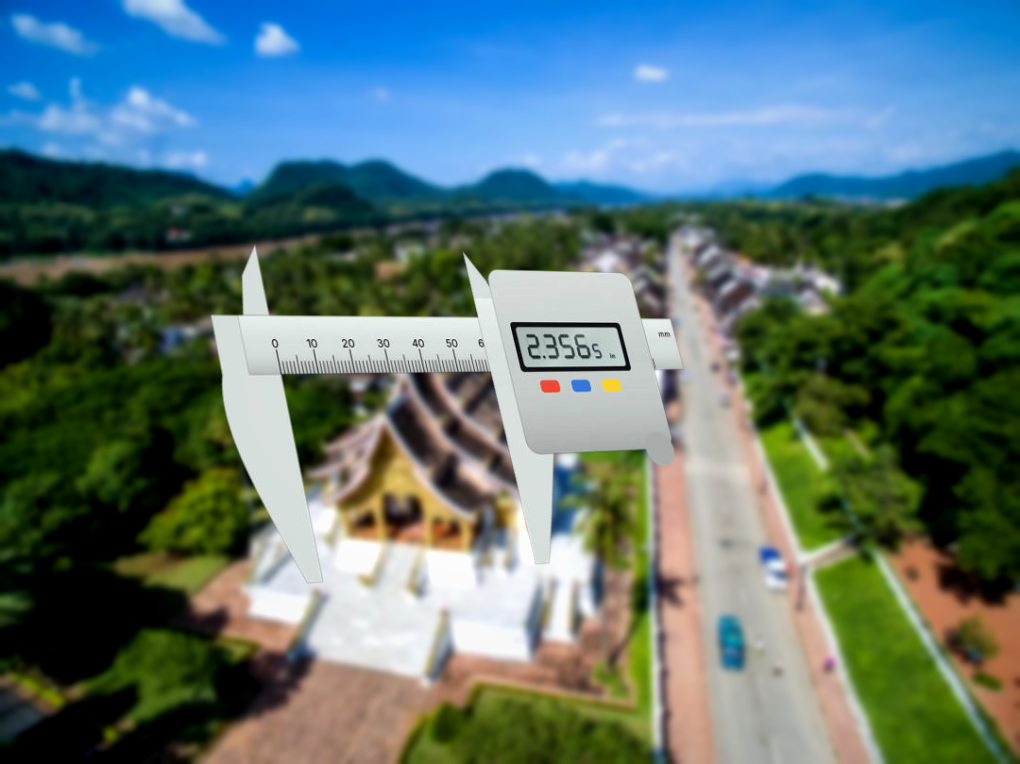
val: 2.3565 in
